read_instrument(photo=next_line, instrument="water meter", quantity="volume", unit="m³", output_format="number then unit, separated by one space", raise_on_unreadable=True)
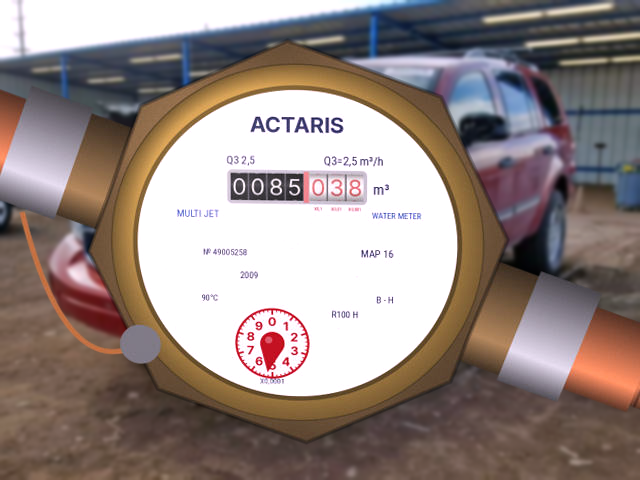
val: 85.0385 m³
